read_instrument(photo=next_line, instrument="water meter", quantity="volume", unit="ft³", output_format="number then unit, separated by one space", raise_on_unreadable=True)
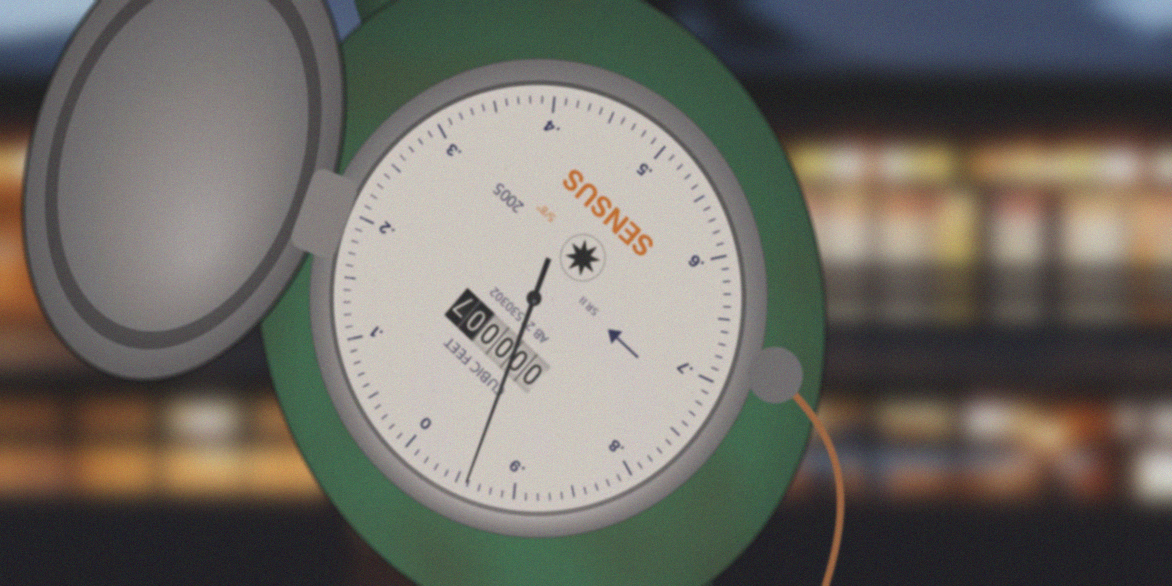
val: 6.94 ft³
